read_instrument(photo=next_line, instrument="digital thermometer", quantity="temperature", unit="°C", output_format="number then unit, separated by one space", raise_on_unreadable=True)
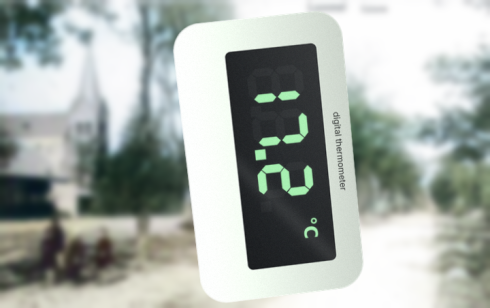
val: 17.2 °C
